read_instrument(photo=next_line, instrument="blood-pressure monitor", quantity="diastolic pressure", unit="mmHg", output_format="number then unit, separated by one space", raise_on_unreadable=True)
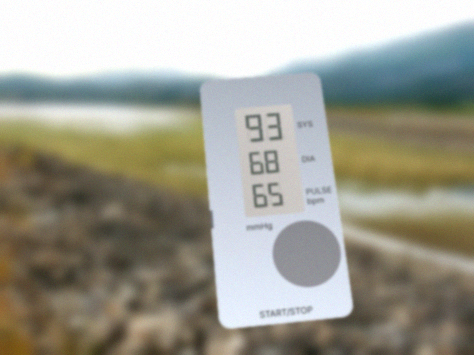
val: 68 mmHg
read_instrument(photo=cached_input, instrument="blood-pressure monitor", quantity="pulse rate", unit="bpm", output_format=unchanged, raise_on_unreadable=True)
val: 65 bpm
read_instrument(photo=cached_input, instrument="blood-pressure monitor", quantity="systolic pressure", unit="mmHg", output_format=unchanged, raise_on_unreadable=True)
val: 93 mmHg
